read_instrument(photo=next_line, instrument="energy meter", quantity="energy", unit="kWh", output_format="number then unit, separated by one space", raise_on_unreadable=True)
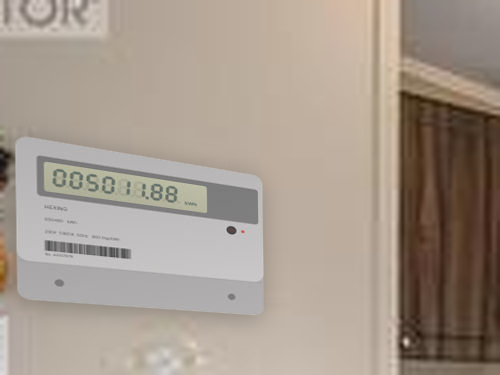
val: 5011.88 kWh
